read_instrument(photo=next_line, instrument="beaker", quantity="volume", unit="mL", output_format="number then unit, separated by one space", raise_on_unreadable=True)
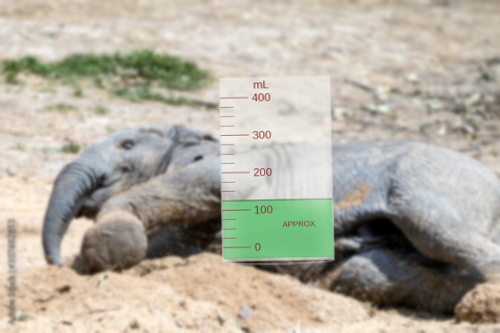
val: 125 mL
